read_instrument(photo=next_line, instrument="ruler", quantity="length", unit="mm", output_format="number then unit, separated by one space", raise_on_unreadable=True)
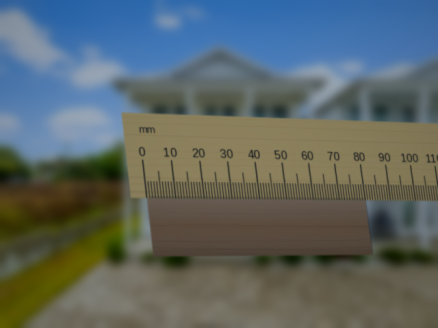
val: 80 mm
